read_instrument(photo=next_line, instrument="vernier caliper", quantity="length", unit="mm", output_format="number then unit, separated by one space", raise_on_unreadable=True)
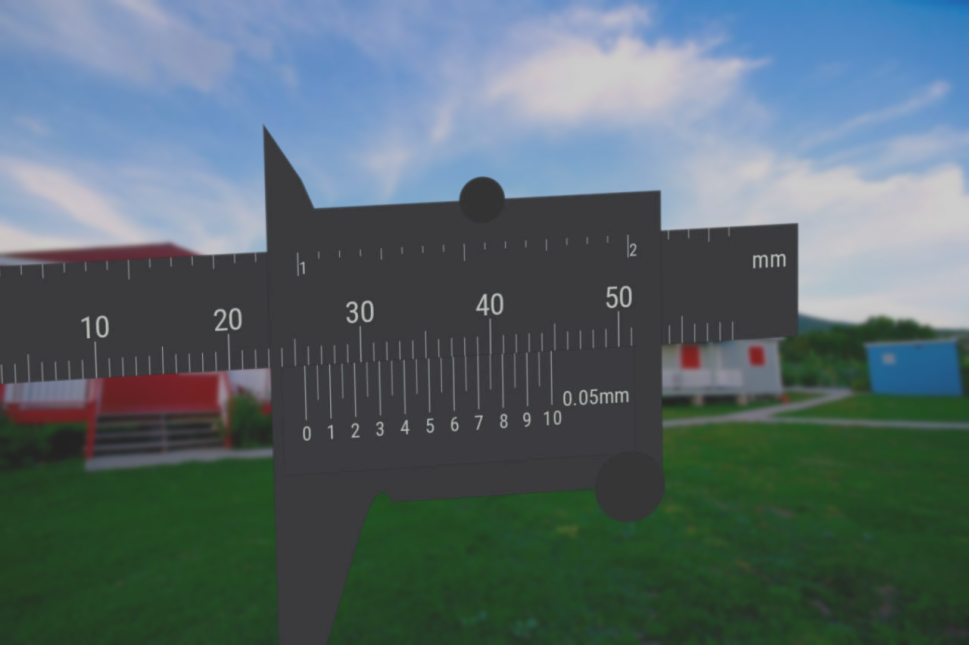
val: 25.7 mm
